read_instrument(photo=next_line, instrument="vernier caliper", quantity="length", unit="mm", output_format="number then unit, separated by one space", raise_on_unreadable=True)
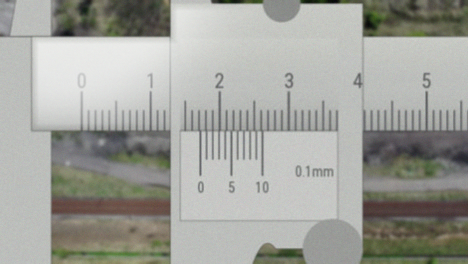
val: 17.2 mm
